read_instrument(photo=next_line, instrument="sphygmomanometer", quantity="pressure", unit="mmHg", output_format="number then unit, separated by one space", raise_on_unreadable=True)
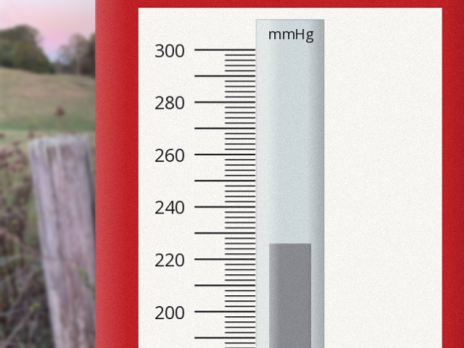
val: 226 mmHg
